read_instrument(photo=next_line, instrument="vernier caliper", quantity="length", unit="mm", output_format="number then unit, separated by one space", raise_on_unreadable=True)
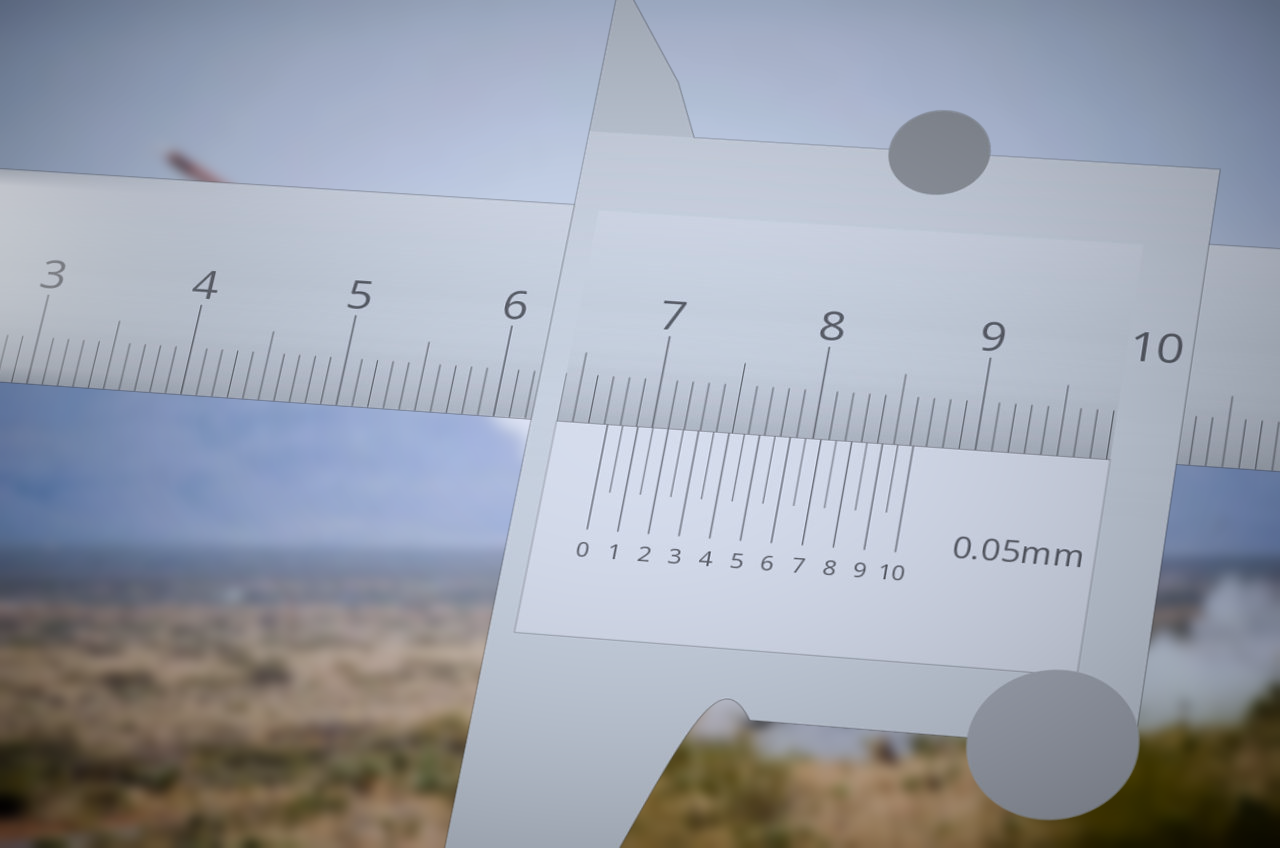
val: 67.2 mm
